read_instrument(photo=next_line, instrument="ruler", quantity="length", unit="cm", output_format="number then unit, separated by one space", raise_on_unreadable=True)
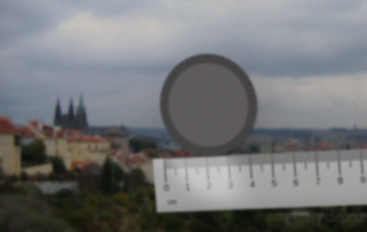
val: 4.5 cm
